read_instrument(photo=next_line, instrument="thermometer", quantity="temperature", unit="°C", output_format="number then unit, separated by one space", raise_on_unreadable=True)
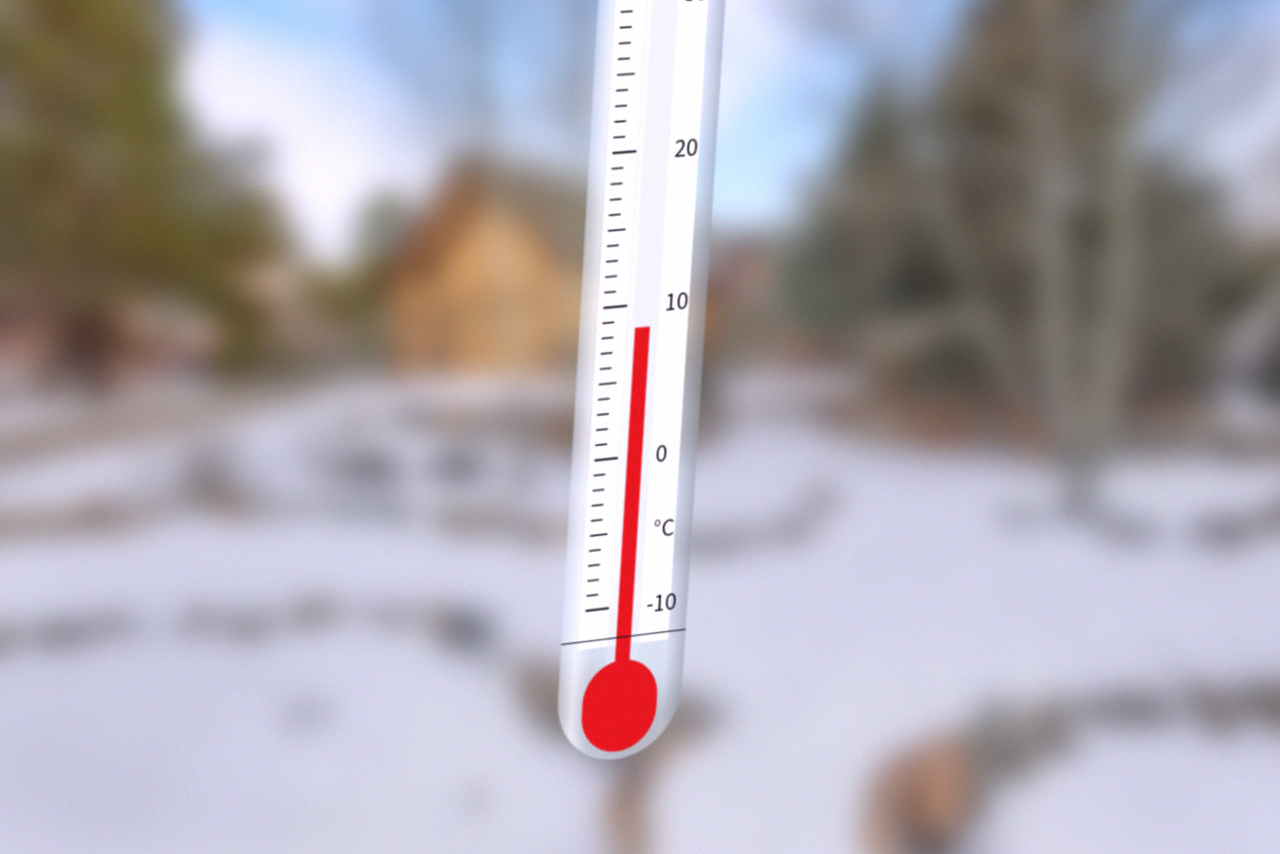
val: 8.5 °C
